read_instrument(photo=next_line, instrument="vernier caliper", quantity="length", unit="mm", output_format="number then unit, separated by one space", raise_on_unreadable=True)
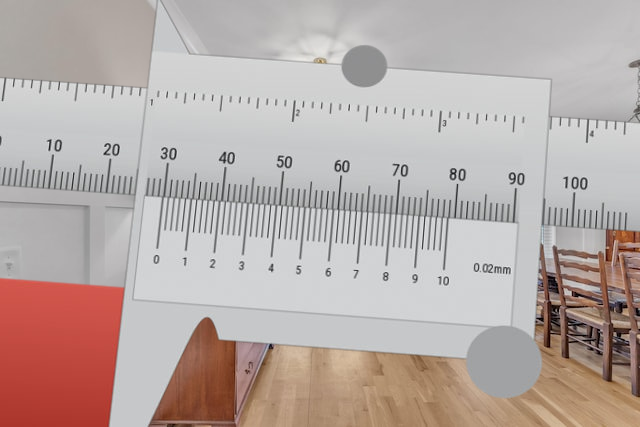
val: 29.8 mm
